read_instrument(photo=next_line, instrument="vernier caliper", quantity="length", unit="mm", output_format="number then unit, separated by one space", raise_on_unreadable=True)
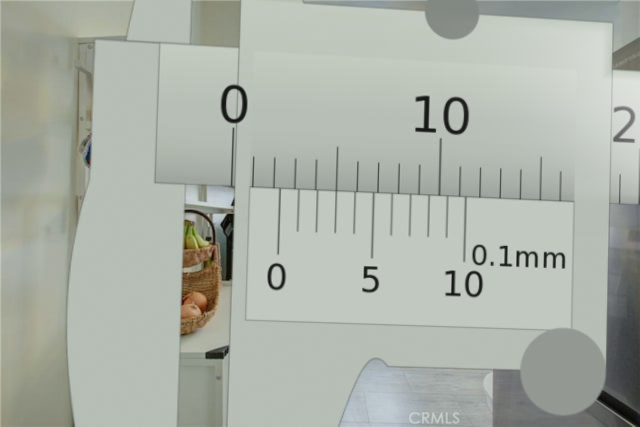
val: 2.3 mm
